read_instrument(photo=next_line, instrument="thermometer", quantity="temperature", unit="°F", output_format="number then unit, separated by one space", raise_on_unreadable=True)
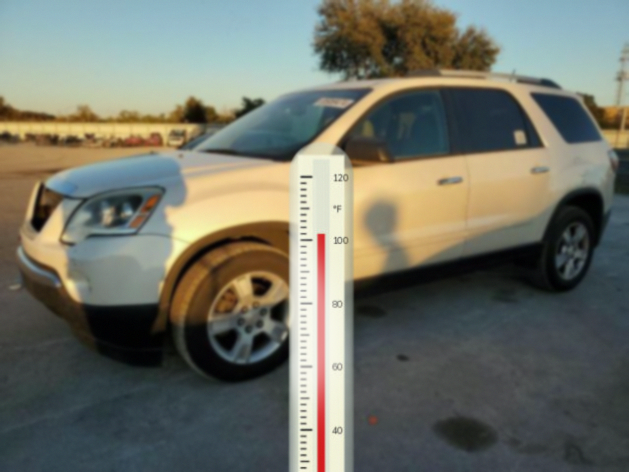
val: 102 °F
